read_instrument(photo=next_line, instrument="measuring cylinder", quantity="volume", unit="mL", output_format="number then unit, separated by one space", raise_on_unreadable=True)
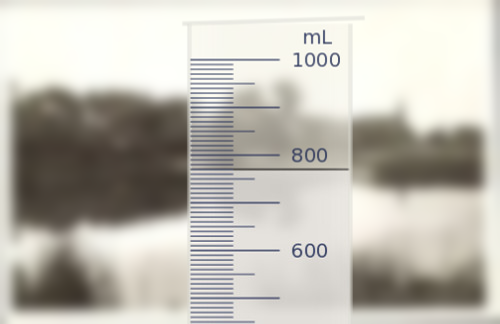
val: 770 mL
